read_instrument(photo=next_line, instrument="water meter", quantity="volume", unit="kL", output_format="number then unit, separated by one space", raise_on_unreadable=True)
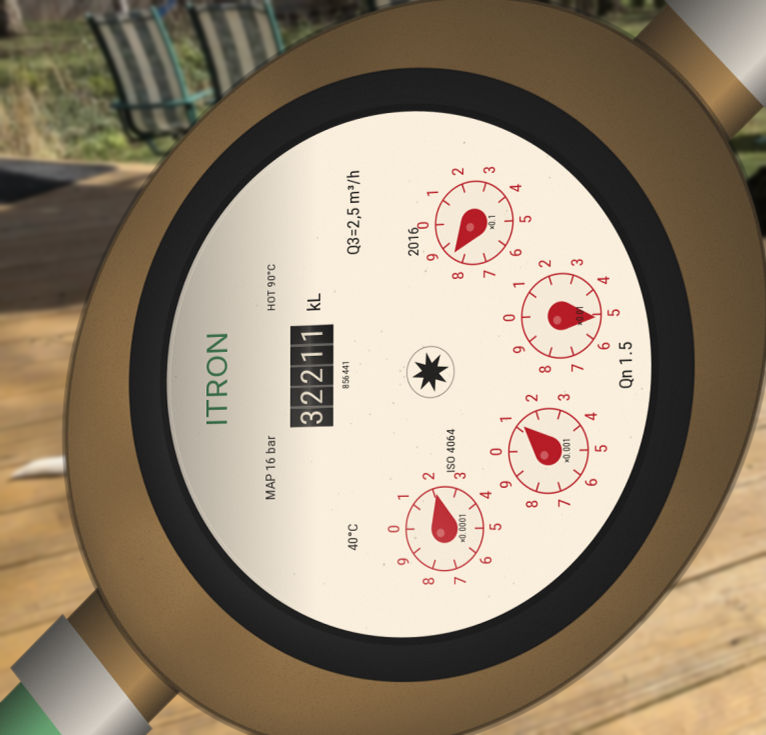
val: 32211.8512 kL
